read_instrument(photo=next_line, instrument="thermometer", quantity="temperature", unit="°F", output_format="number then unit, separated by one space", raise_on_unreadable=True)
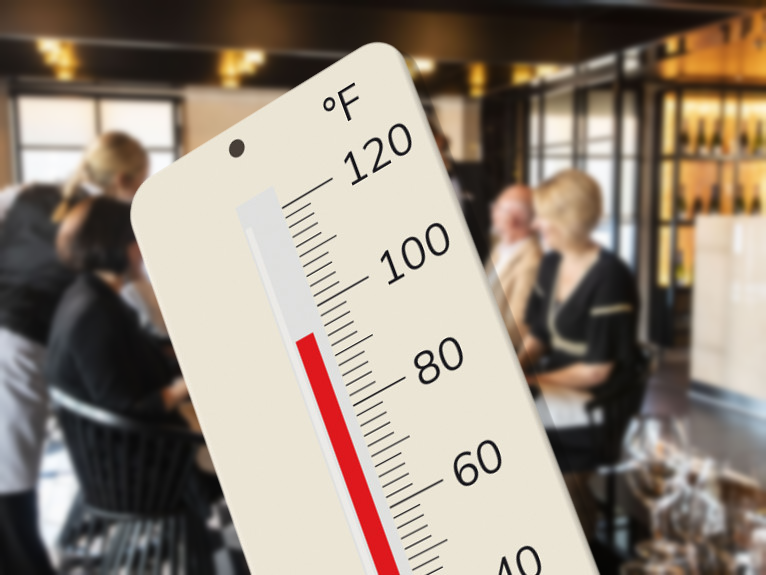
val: 96 °F
